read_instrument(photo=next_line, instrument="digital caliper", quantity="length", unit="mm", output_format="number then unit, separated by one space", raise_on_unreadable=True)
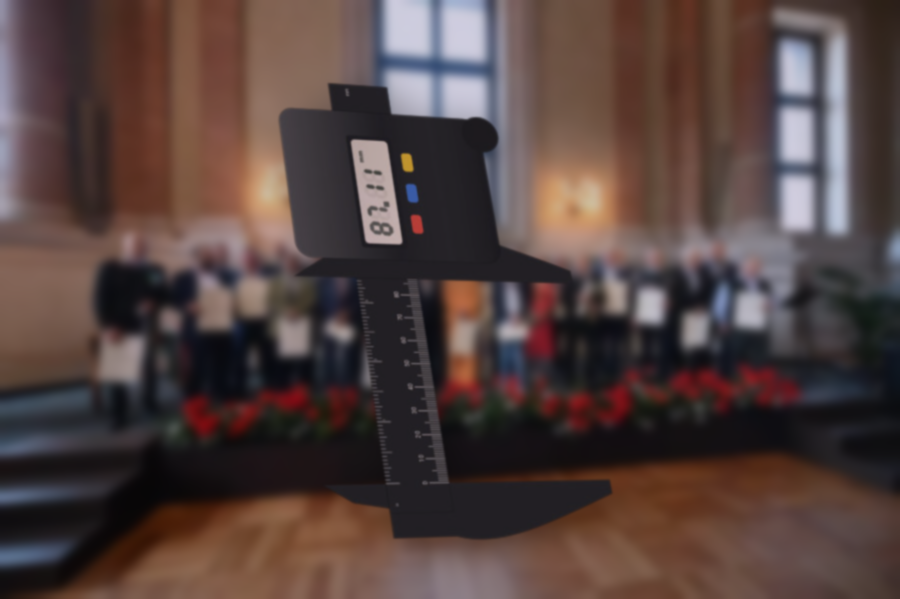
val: 87.11 mm
